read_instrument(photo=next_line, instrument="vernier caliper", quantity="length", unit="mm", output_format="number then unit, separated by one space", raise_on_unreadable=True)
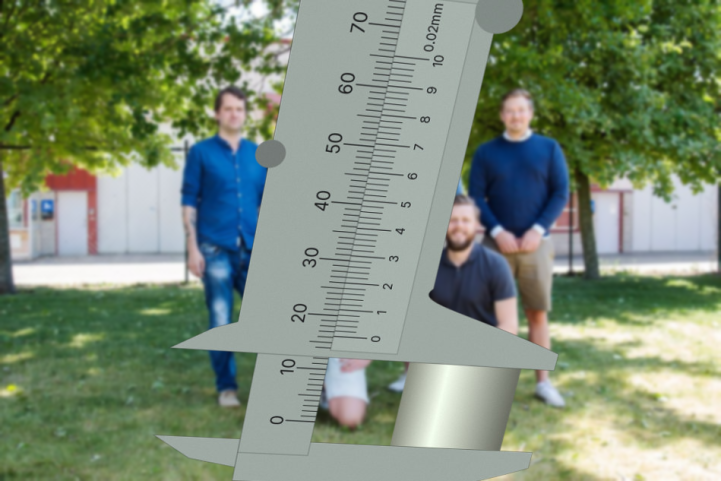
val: 16.2 mm
